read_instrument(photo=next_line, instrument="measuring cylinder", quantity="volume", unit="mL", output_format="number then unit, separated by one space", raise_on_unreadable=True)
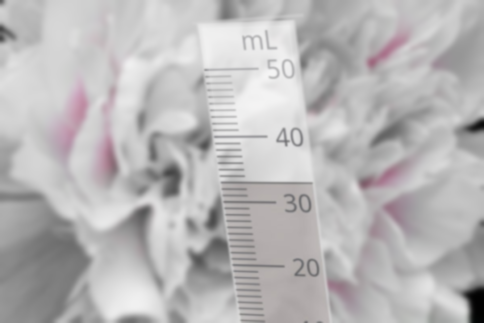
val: 33 mL
